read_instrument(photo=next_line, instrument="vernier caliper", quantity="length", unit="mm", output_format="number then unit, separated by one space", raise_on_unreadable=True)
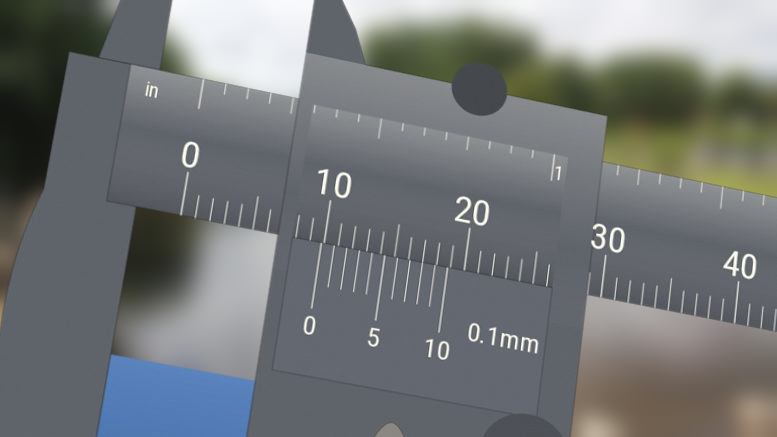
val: 9.8 mm
